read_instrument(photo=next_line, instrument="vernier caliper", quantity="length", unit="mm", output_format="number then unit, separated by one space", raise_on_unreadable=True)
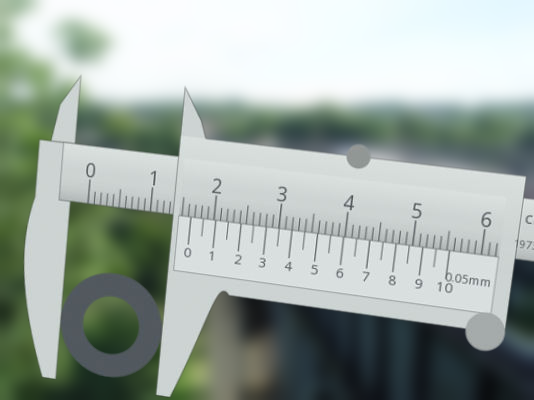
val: 16.4 mm
